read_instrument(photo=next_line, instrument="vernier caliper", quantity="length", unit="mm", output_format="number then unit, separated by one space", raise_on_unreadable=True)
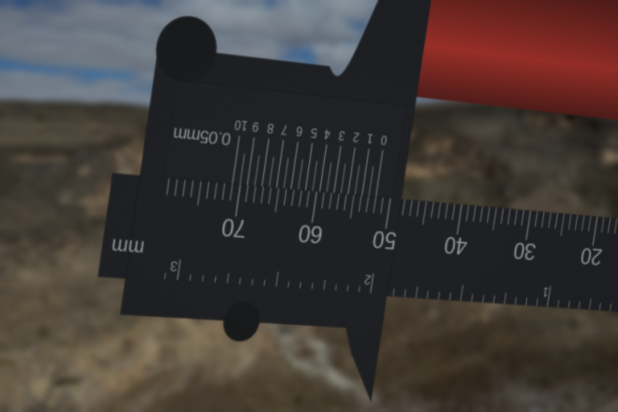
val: 52.0 mm
